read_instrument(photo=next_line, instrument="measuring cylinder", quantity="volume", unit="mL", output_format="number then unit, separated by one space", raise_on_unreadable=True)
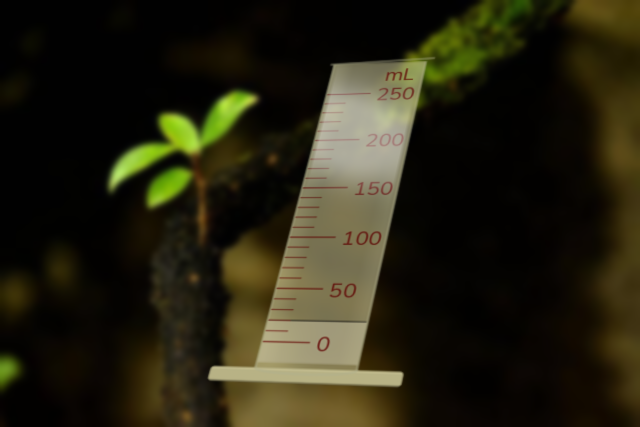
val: 20 mL
